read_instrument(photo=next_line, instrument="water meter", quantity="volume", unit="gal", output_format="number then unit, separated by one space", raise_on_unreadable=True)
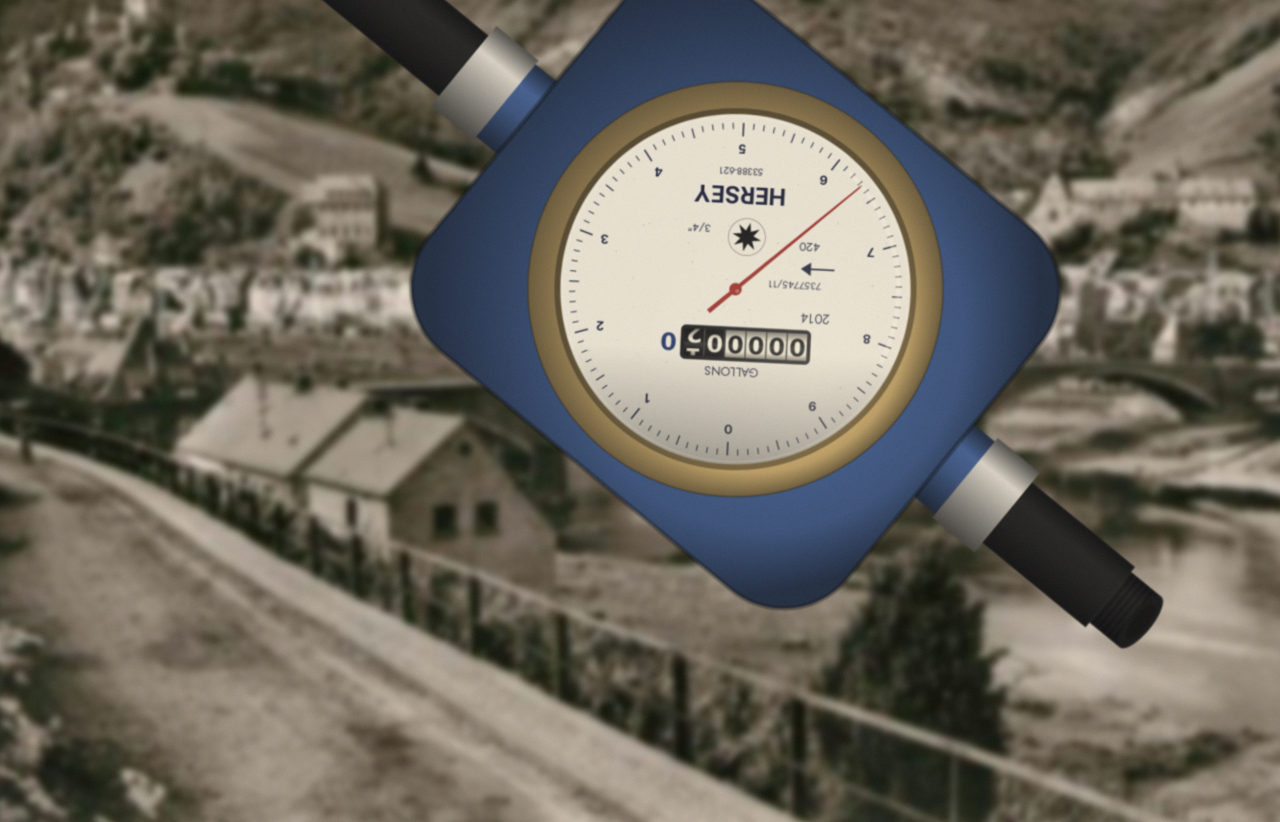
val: 16.3 gal
